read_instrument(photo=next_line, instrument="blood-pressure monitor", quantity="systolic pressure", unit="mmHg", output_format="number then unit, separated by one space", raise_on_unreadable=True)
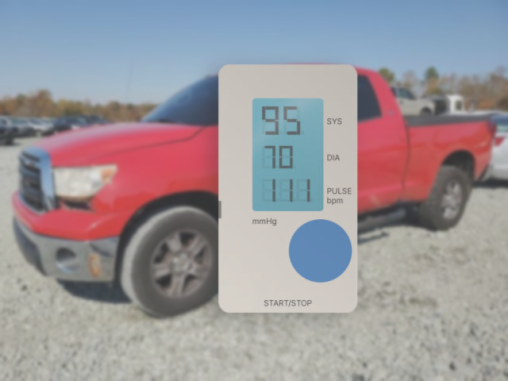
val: 95 mmHg
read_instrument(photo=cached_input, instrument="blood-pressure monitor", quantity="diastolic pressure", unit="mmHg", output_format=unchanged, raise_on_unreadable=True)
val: 70 mmHg
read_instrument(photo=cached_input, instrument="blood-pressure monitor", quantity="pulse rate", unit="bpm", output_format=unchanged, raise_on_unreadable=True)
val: 111 bpm
